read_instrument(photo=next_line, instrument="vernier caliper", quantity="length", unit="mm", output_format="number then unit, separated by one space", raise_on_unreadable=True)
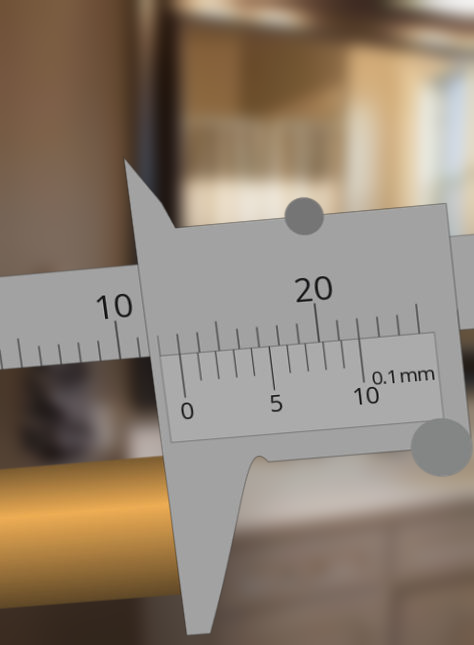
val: 13.0 mm
